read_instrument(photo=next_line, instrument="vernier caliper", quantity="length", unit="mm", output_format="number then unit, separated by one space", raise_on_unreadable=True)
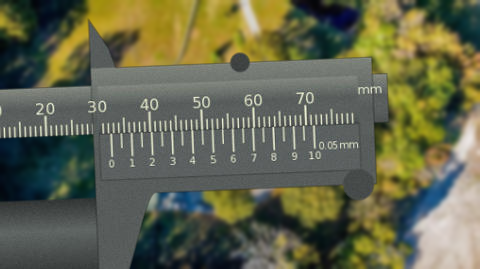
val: 32.5 mm
